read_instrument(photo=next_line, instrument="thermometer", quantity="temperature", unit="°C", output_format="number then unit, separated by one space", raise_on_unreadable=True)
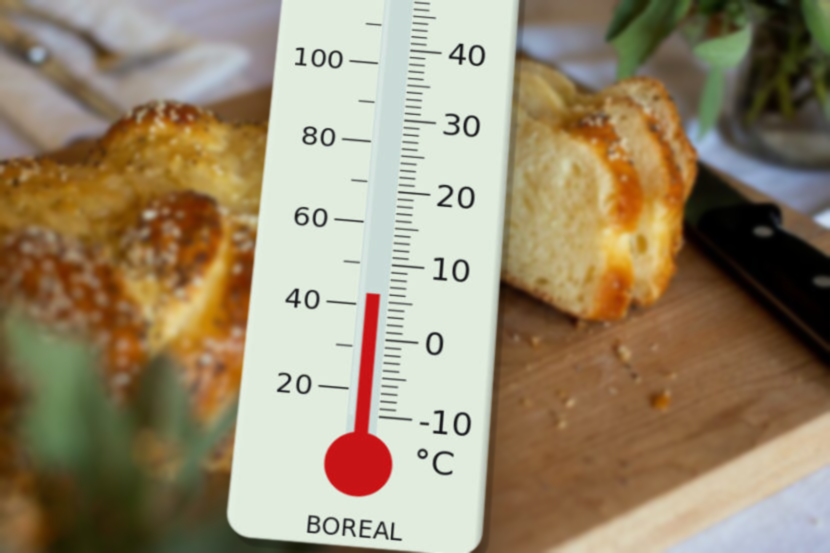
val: 6 °C
